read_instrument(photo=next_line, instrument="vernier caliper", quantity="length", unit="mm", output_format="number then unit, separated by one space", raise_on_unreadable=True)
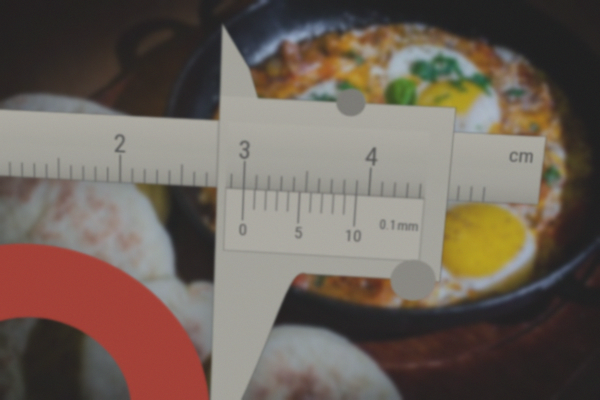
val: 30.0 mm
